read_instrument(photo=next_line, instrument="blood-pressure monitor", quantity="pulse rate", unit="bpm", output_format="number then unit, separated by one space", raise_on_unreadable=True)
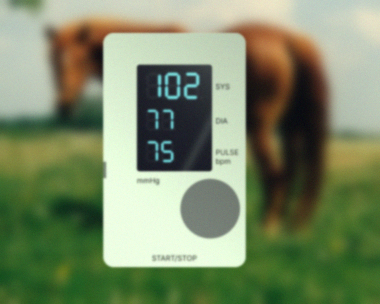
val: 75 bpm
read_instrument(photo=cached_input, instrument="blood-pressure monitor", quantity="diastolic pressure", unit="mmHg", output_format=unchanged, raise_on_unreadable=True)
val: 77 mmHg
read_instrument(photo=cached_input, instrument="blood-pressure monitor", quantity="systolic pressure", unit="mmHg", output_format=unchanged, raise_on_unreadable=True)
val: 102 mmHg
